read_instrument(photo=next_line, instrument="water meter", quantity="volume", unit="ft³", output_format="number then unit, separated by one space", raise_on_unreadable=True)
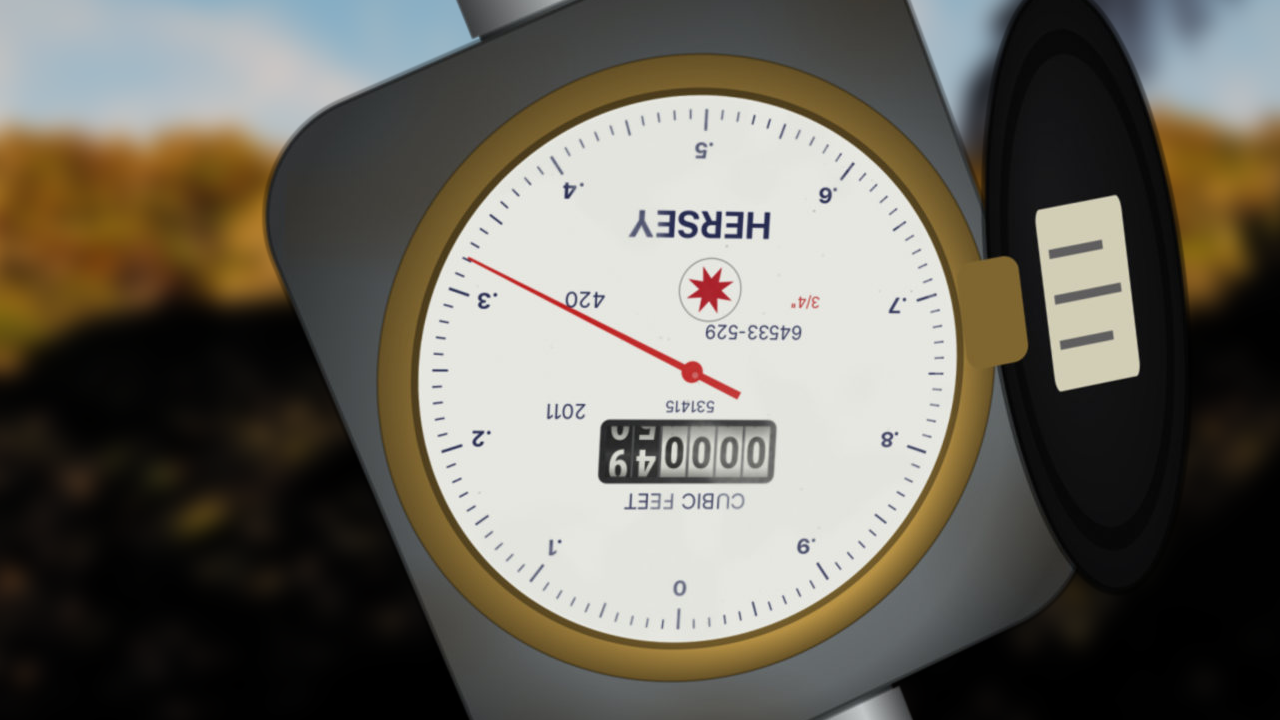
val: 49.32 ft³
